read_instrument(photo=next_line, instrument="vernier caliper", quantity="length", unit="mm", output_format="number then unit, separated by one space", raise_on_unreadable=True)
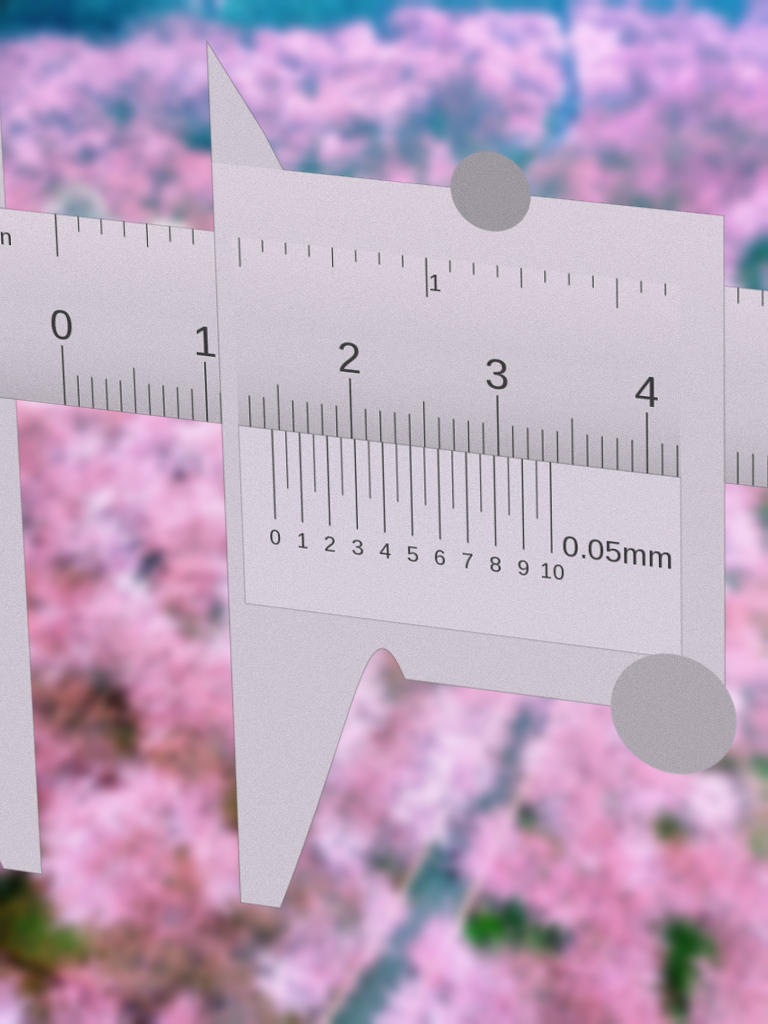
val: 14.5 mm
